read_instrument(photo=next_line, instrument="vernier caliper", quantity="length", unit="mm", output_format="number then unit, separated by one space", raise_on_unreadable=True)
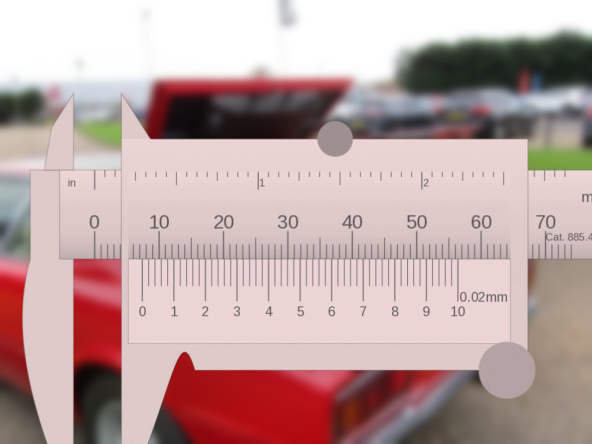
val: 7.4 mm
